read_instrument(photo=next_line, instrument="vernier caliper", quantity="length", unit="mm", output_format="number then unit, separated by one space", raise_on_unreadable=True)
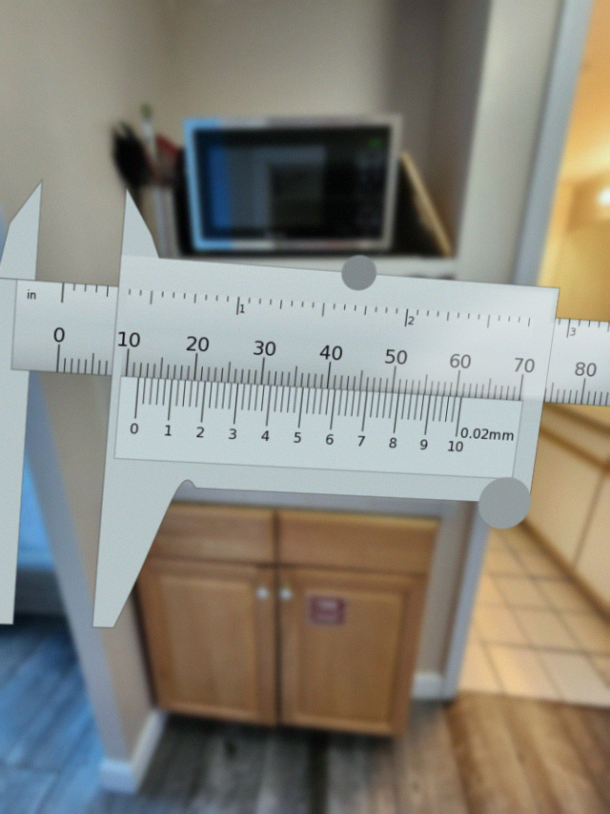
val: 11.8 mm
